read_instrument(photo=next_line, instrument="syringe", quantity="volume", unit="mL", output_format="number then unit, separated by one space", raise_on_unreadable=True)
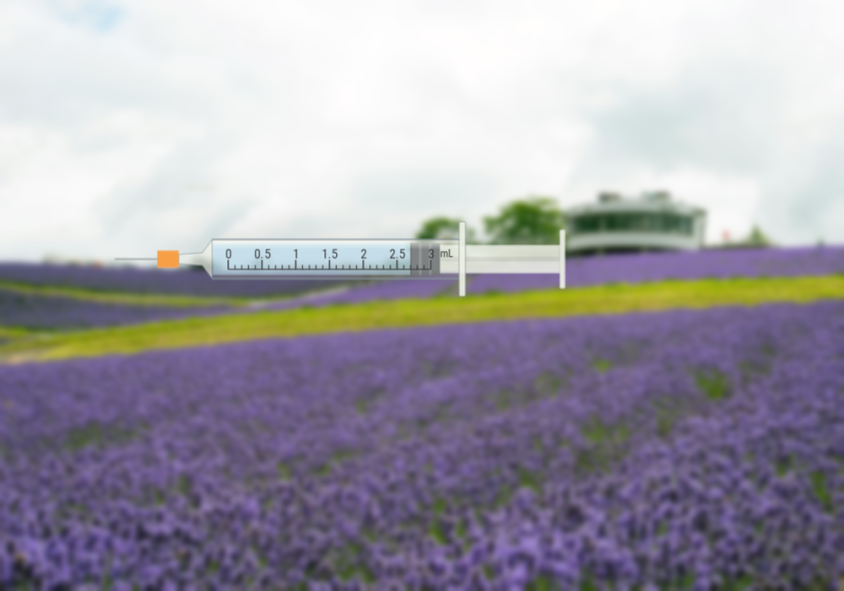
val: 2.7 mL
